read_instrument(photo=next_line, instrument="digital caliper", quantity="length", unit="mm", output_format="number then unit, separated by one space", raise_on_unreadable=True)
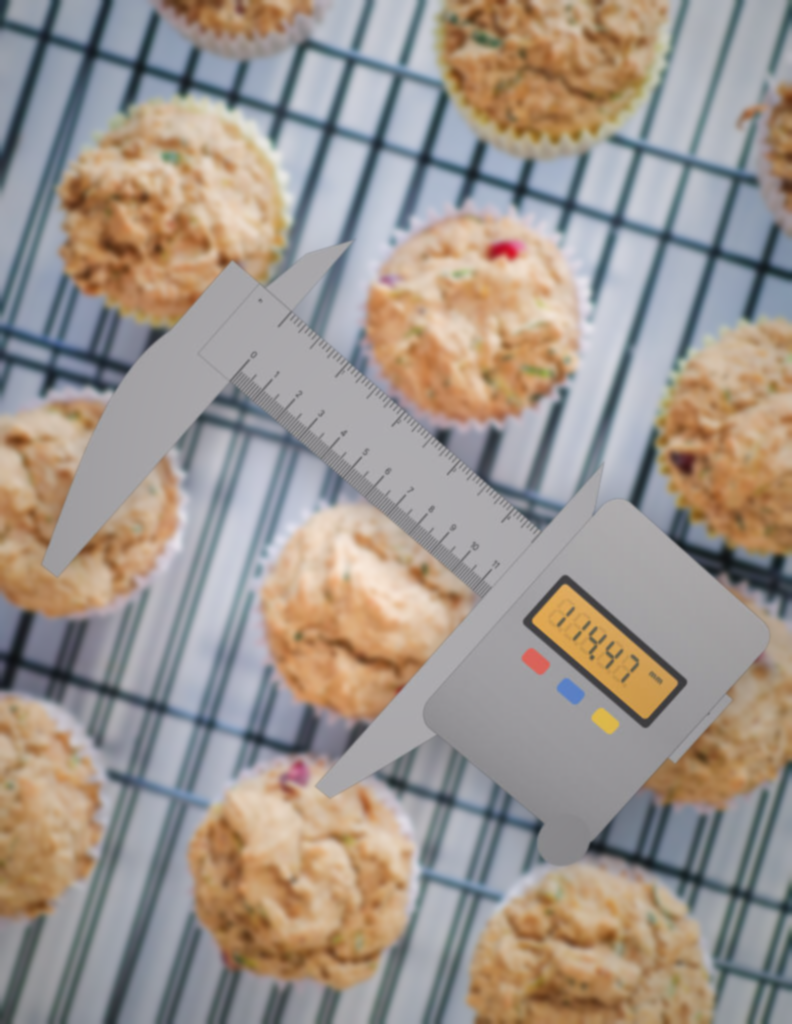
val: 114.47 mm
